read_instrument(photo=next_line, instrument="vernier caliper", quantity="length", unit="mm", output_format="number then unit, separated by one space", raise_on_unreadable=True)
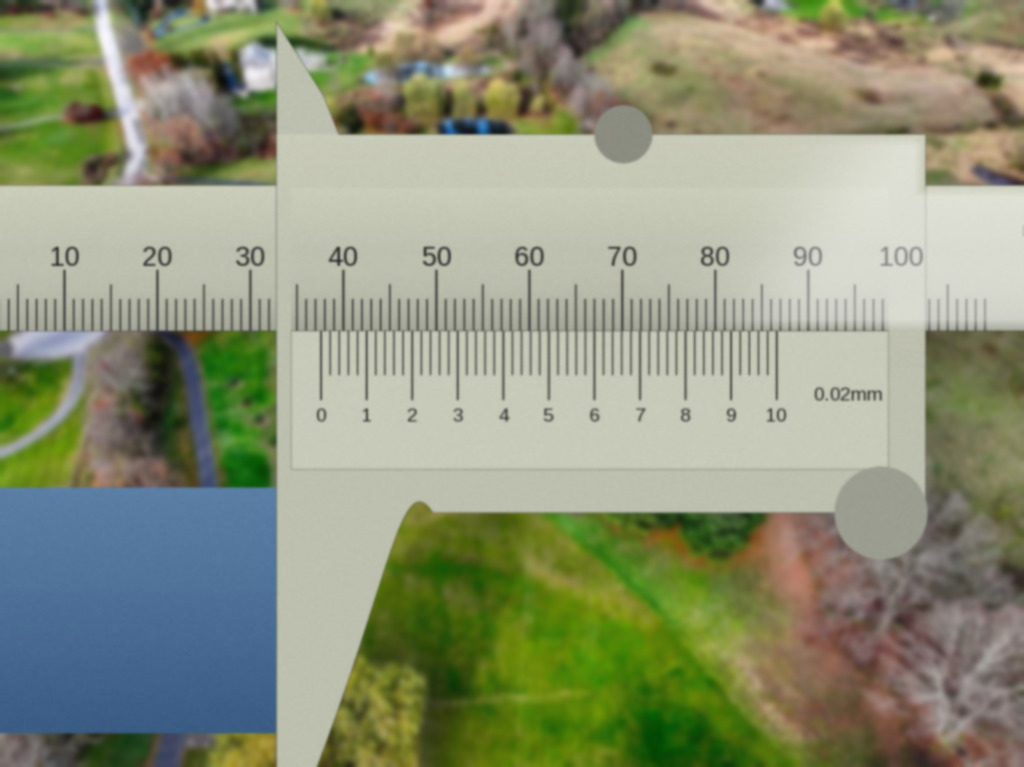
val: 37.6 mm
